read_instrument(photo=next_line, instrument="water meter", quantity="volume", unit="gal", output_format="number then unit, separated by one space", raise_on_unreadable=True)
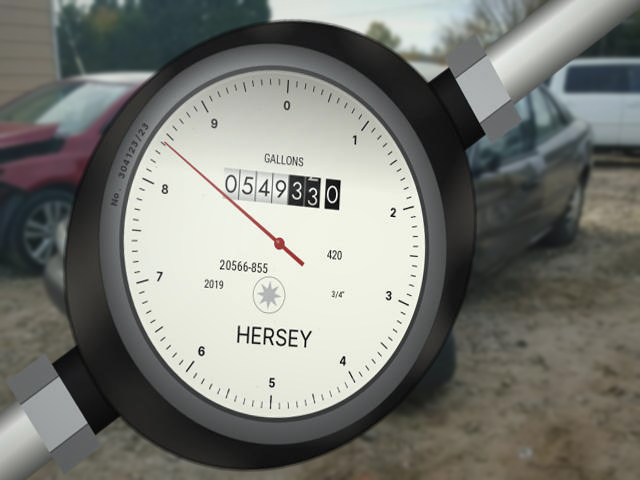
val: 549328.4 gal
